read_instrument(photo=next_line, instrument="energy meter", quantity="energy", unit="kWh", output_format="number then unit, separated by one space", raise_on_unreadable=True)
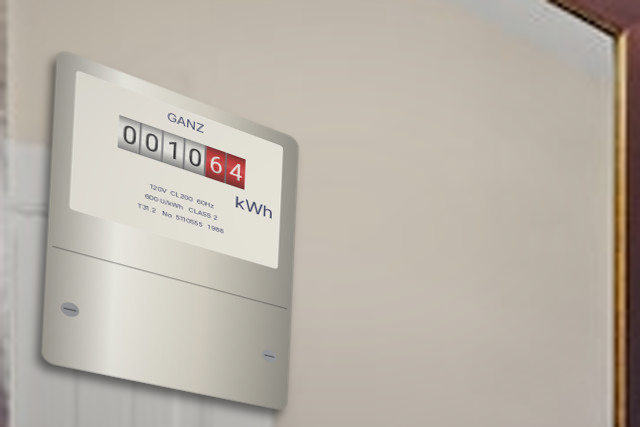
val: 10.64 kWh
